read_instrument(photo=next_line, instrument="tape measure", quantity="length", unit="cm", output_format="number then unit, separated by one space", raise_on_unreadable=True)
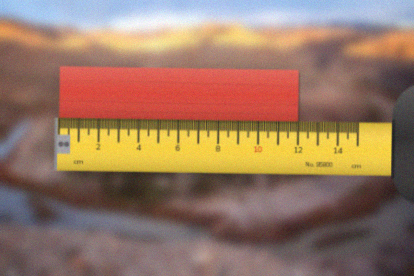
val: 12 cm
